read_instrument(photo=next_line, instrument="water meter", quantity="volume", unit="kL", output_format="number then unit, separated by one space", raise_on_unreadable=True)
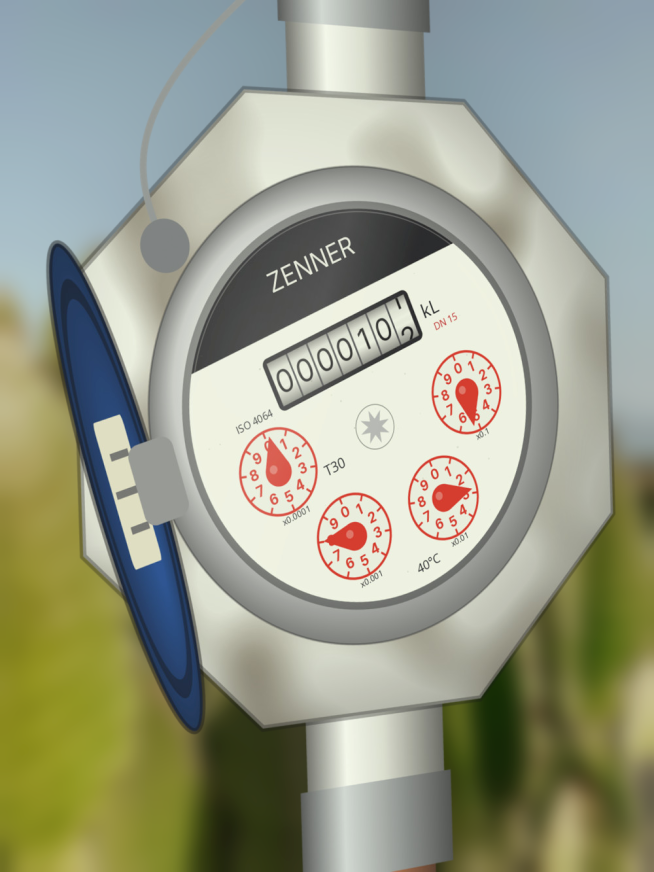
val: 101.5280 kL
